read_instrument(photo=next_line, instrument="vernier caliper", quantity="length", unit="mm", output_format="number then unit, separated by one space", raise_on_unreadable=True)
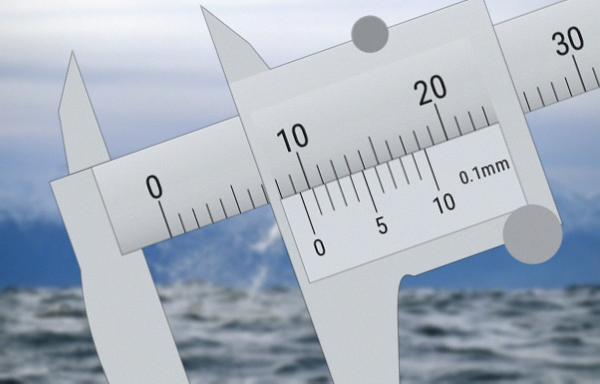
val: 9.3 mm
